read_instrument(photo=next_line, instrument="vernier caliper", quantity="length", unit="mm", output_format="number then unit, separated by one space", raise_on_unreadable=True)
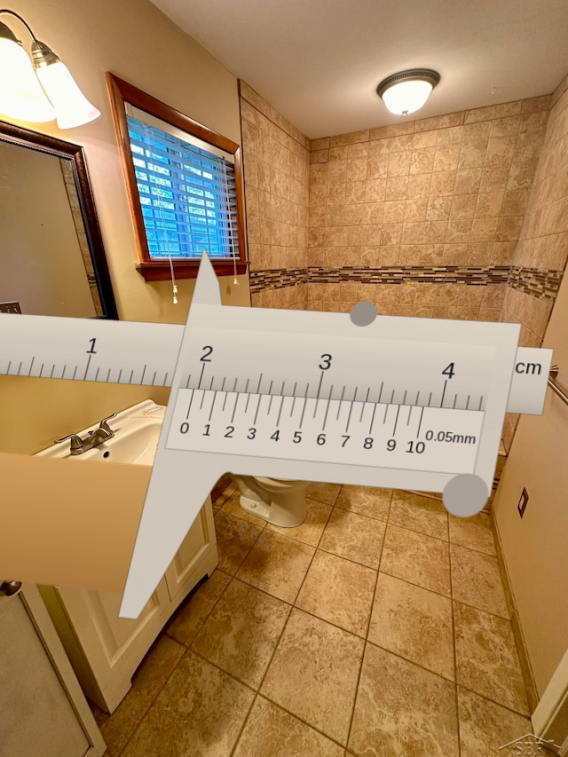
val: 19.6 mm
